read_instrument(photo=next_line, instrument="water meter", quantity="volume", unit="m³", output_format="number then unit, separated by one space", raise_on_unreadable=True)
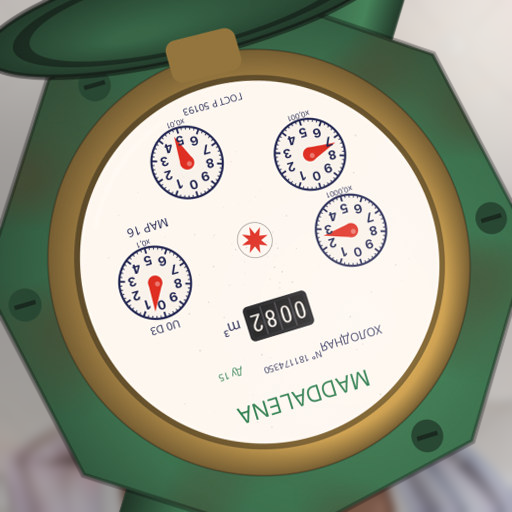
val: 82.0472 m³
